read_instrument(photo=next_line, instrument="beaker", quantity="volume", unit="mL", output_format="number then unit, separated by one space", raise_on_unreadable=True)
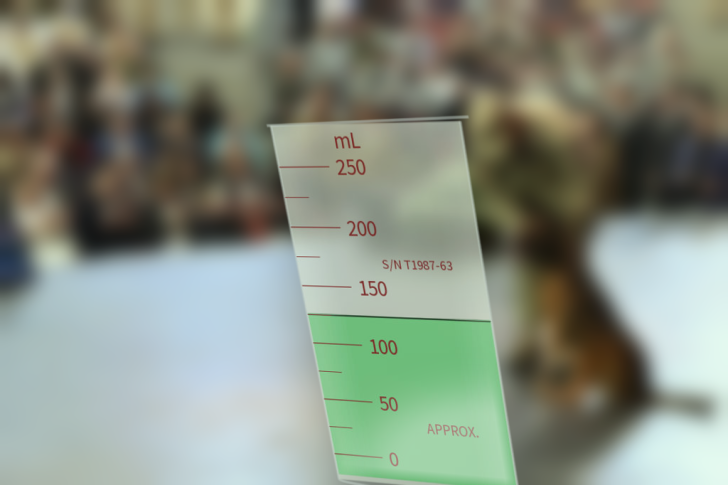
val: 125 mL
